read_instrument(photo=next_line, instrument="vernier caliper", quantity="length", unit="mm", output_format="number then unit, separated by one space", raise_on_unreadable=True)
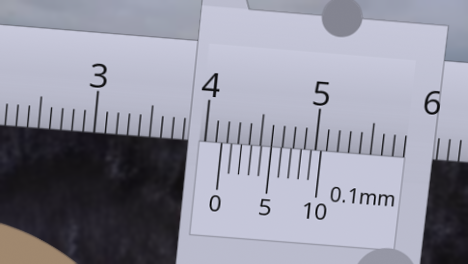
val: 41.5 mm
